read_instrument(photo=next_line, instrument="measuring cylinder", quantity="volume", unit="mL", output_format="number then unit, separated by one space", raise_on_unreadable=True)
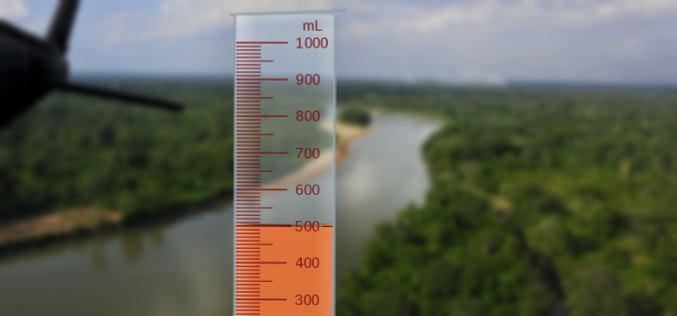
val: 500 mL
